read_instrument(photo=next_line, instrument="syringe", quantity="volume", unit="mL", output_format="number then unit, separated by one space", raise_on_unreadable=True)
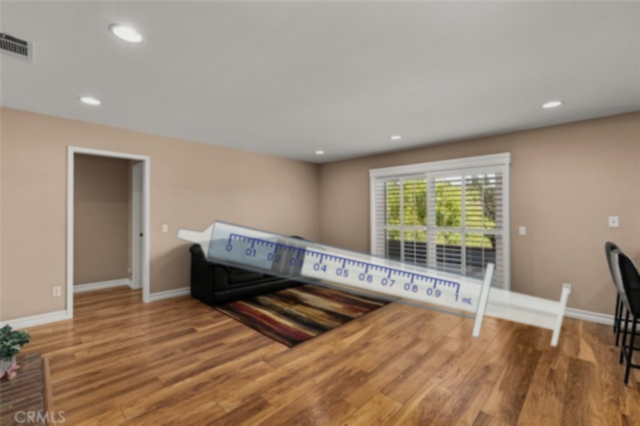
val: 0.2 mL
